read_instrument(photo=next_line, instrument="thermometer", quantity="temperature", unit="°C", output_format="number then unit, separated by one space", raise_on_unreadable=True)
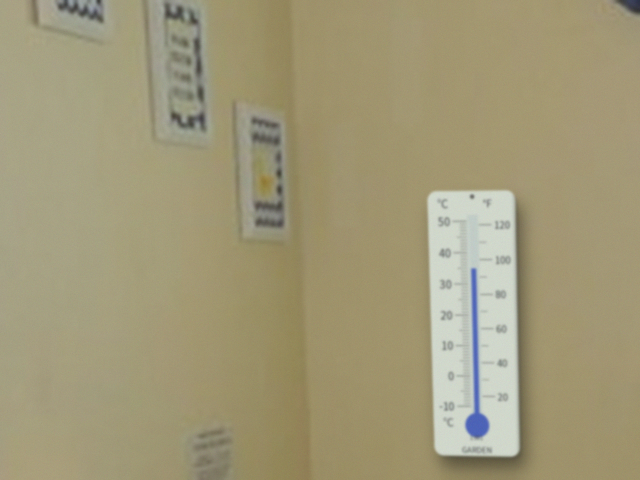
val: 35 °C
